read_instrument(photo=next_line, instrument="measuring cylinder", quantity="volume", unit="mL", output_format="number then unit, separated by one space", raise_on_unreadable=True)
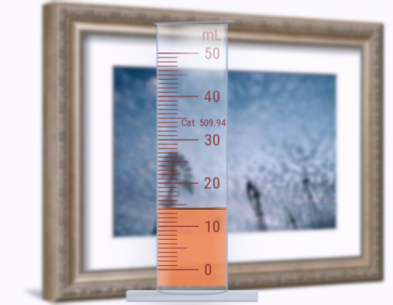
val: 14 mL
